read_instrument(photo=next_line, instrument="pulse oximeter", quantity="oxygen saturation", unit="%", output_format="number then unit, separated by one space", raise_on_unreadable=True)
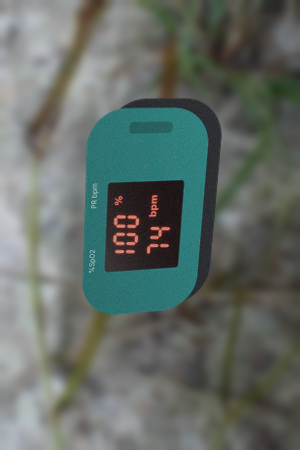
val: 100 %
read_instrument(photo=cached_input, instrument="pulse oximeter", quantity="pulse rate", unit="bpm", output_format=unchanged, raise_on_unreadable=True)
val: 74 bpm
